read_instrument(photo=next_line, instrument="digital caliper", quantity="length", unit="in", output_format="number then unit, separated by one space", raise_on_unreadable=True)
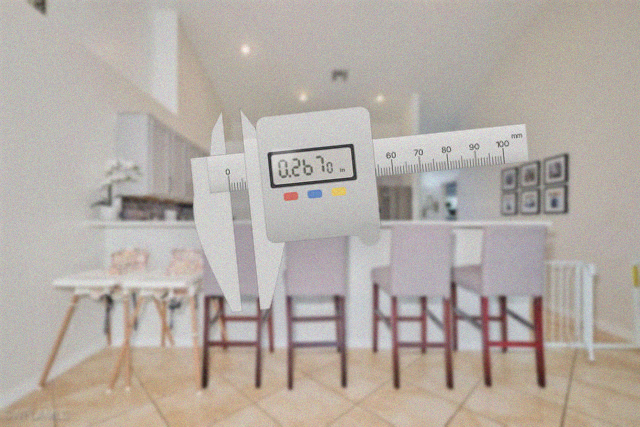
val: 0.2670 in
